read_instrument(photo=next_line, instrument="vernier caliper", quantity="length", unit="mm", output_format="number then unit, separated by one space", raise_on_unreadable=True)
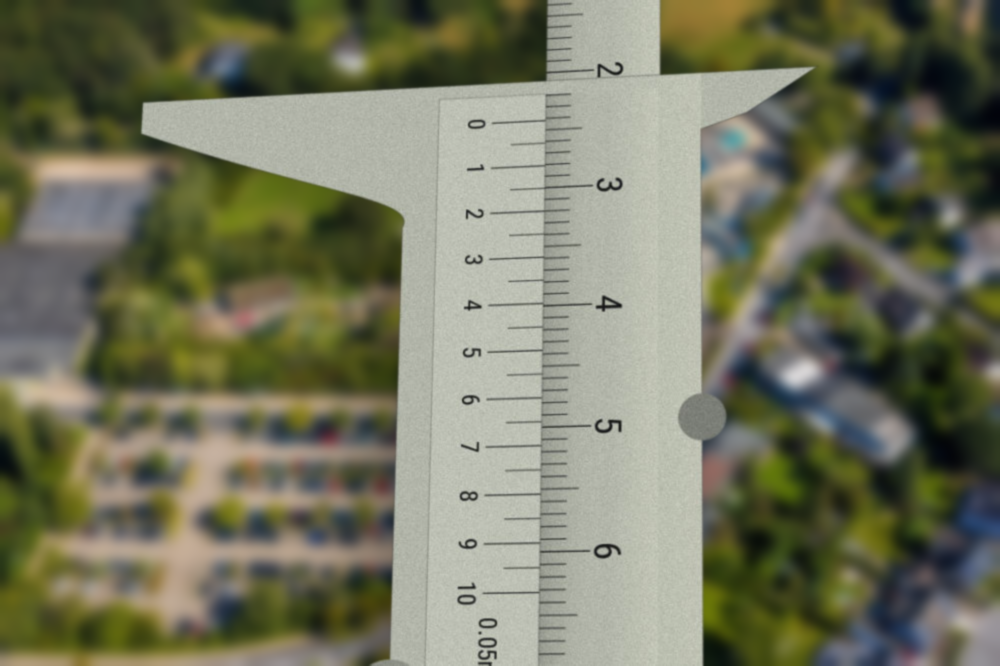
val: 24.2 mm
